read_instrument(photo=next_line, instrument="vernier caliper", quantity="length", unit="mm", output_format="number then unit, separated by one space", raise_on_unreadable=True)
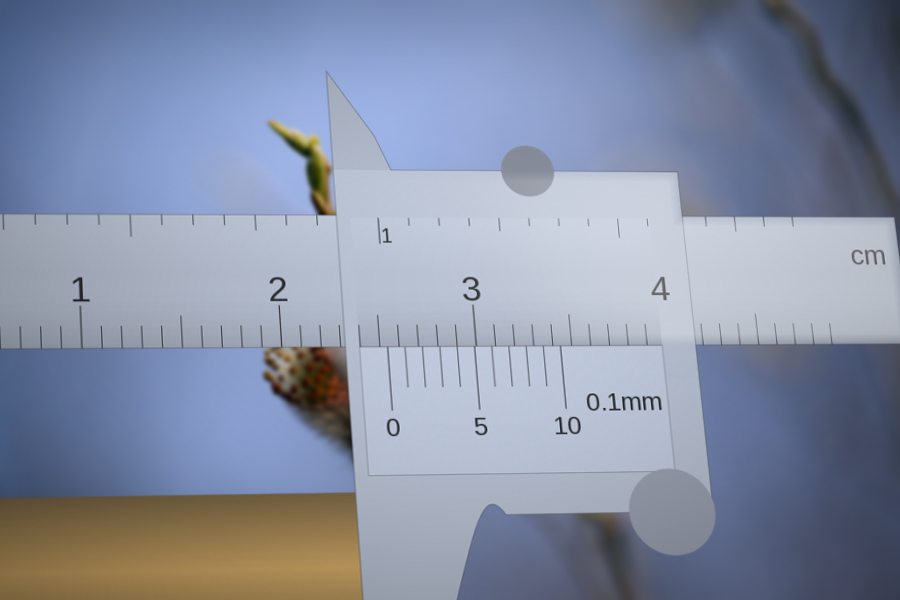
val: 25.4 mm
